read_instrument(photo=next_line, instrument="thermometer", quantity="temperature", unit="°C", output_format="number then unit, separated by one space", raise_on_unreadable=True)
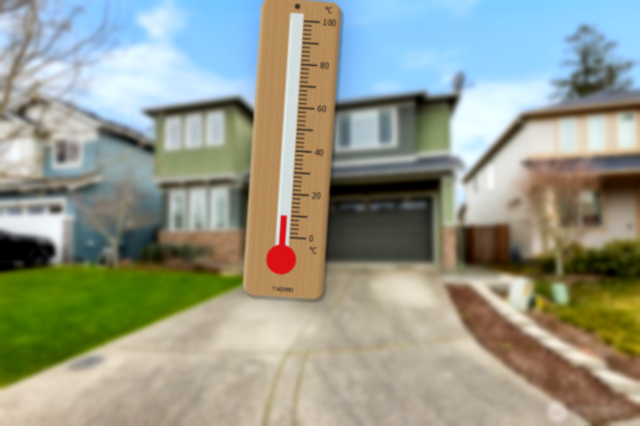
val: 10 °C
